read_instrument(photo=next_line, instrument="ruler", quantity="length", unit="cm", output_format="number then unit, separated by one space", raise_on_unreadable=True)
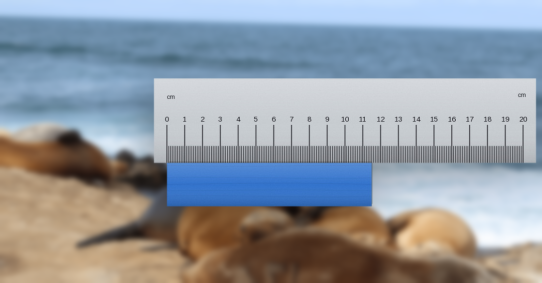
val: 11.5 cm
